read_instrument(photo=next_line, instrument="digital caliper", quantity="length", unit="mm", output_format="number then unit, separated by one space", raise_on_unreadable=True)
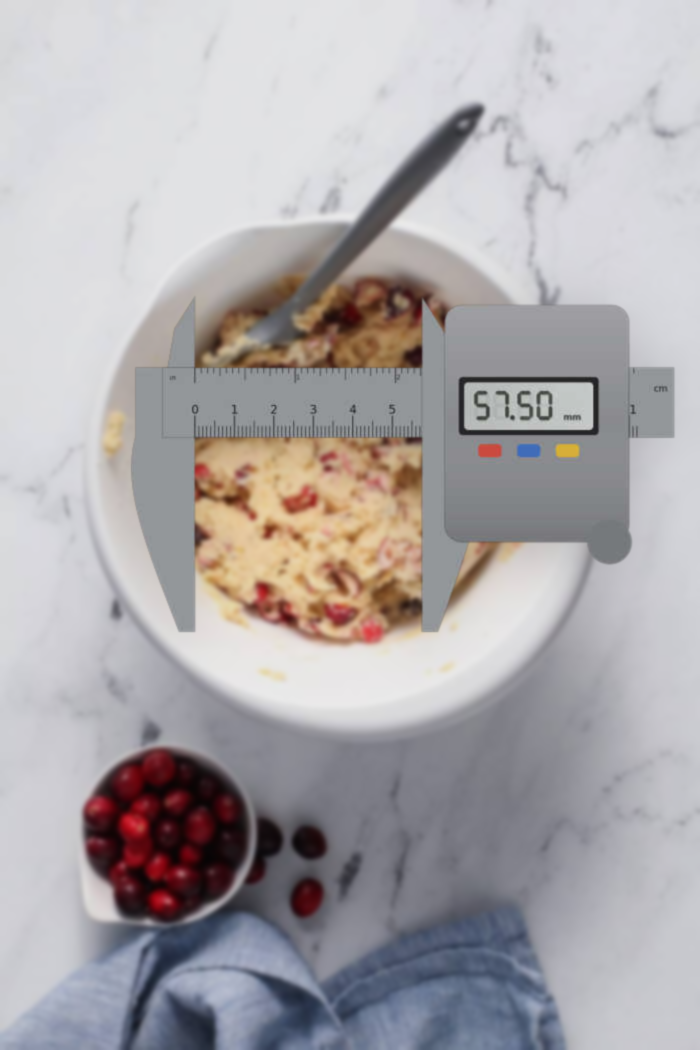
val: 57.50 mm
